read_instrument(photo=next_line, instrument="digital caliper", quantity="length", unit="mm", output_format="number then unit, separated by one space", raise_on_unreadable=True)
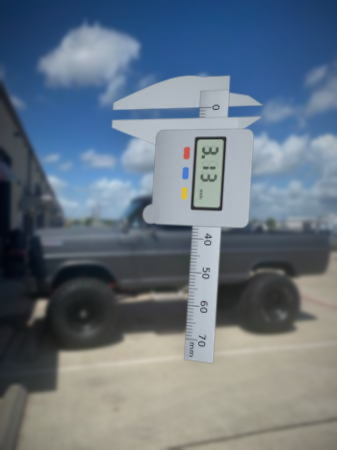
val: 3.13 mm
